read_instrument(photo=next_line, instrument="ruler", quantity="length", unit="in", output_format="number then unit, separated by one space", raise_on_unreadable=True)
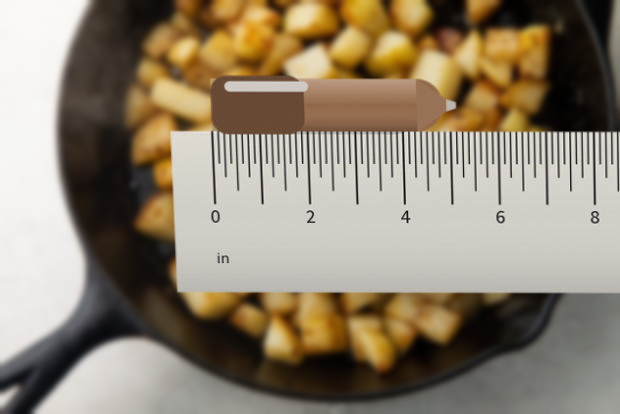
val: 5.125 in
